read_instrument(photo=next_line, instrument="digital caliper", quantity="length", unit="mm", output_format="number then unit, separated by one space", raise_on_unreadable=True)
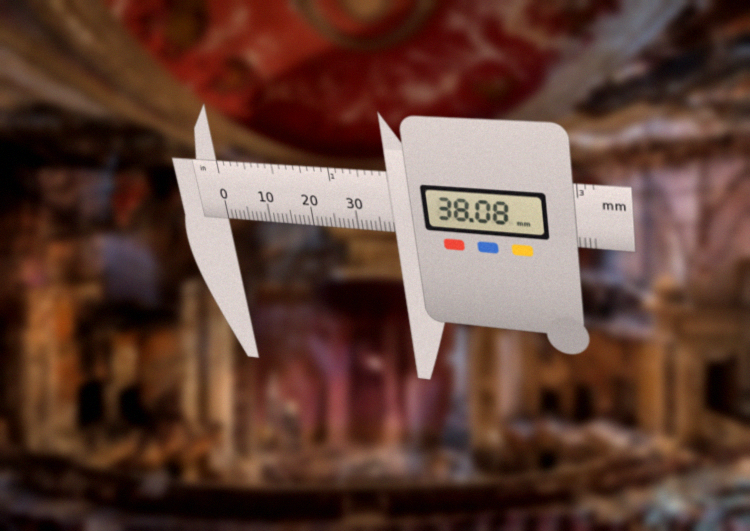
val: 38.08 mm
